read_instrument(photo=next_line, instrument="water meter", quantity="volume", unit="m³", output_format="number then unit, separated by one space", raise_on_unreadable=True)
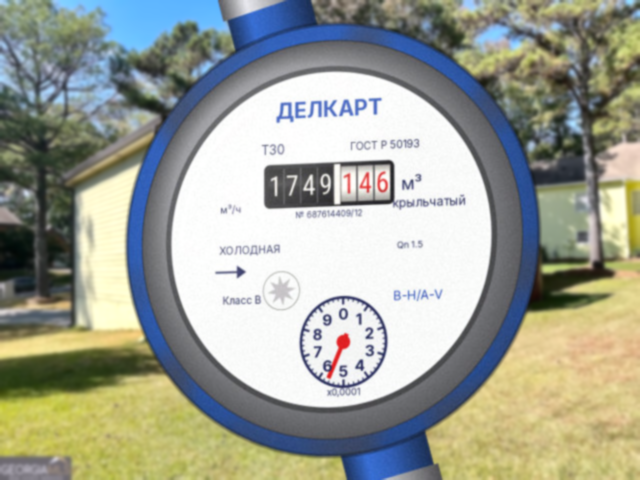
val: 1749.1465 m³
